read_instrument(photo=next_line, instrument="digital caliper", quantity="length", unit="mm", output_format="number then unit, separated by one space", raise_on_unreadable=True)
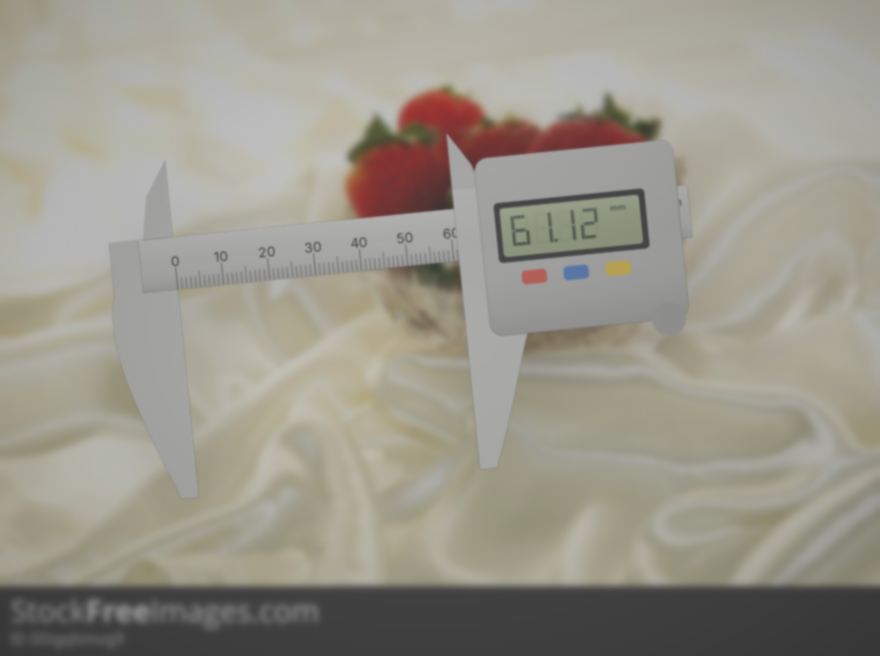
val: 61.12 mm
